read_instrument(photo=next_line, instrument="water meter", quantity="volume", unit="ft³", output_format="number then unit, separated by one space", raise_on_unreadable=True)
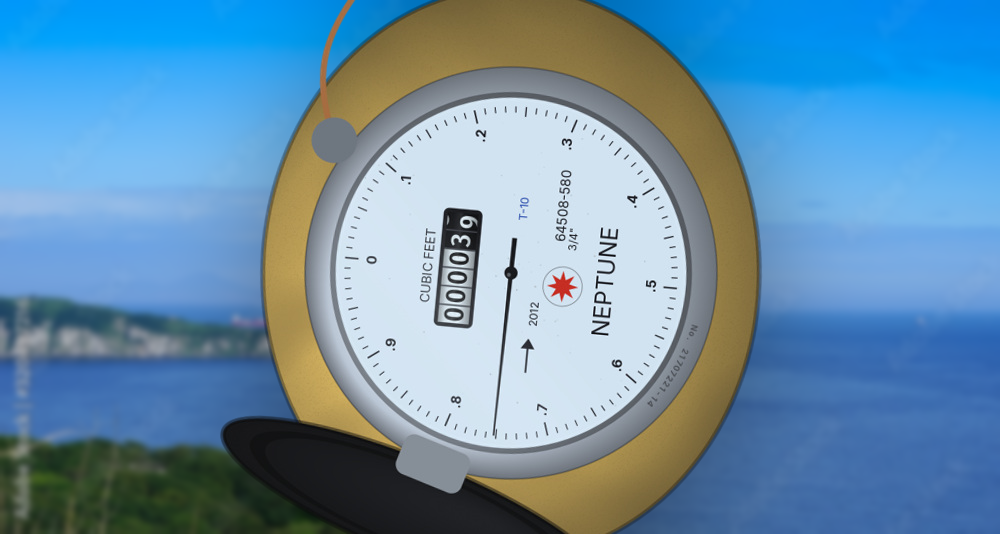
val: 38.75 ft³
